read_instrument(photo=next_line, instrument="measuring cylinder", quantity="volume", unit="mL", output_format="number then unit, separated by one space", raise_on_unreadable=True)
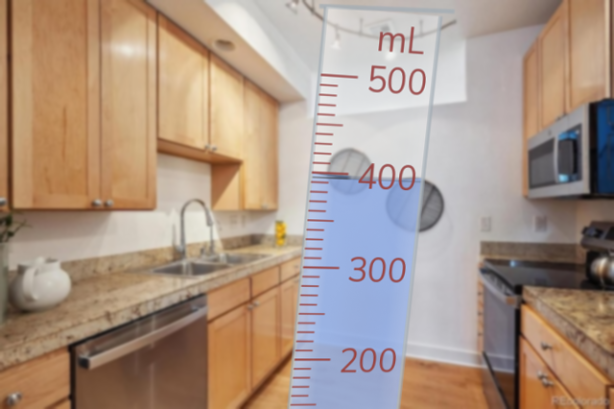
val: 395 mL
